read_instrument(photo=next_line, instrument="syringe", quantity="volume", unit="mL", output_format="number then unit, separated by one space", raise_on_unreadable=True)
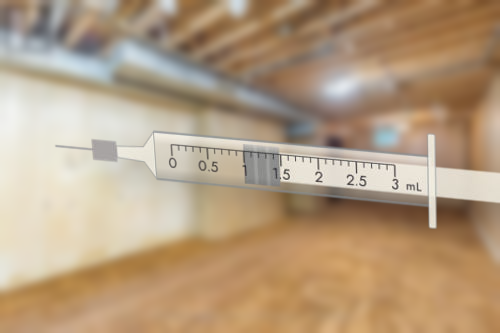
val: 1 mL
